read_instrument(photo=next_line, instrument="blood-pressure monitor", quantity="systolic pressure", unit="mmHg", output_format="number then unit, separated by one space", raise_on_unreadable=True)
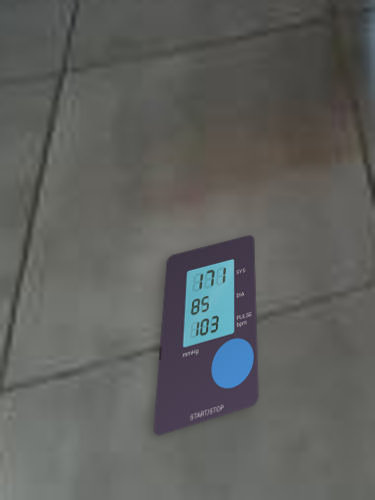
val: 171 mmHg
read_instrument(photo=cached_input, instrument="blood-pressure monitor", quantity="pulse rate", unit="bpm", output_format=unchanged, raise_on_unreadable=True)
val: 103 bpm
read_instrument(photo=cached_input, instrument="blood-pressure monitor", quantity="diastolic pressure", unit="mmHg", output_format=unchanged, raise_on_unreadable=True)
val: 85 mmHg
